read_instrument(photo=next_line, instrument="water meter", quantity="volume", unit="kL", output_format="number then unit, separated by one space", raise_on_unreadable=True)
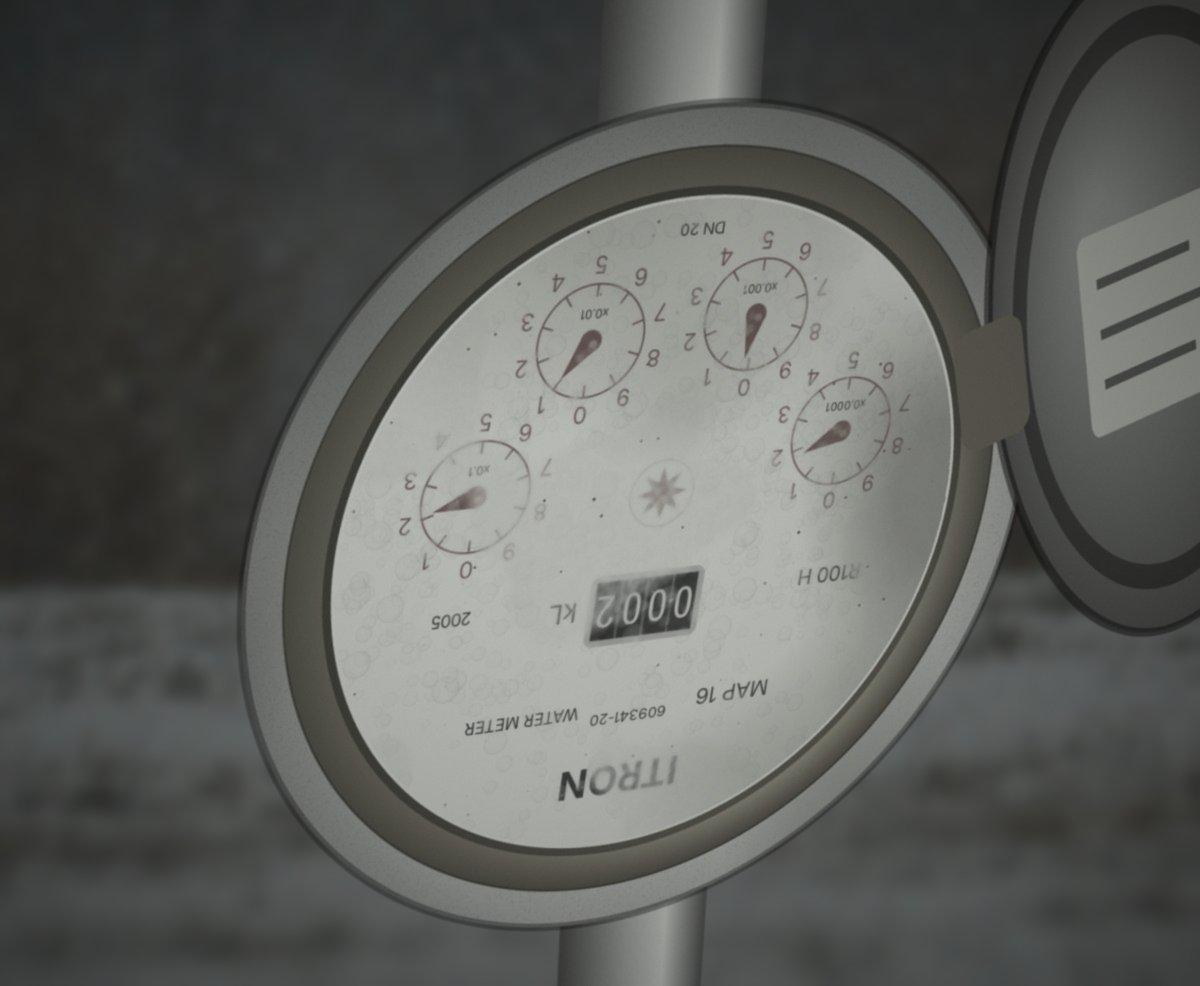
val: 2.2101 kL
